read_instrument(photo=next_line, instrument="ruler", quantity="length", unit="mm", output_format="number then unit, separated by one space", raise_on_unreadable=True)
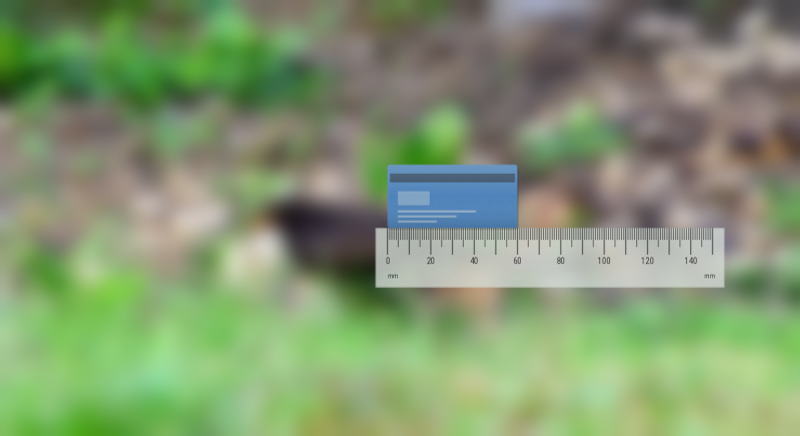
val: 60 mm
